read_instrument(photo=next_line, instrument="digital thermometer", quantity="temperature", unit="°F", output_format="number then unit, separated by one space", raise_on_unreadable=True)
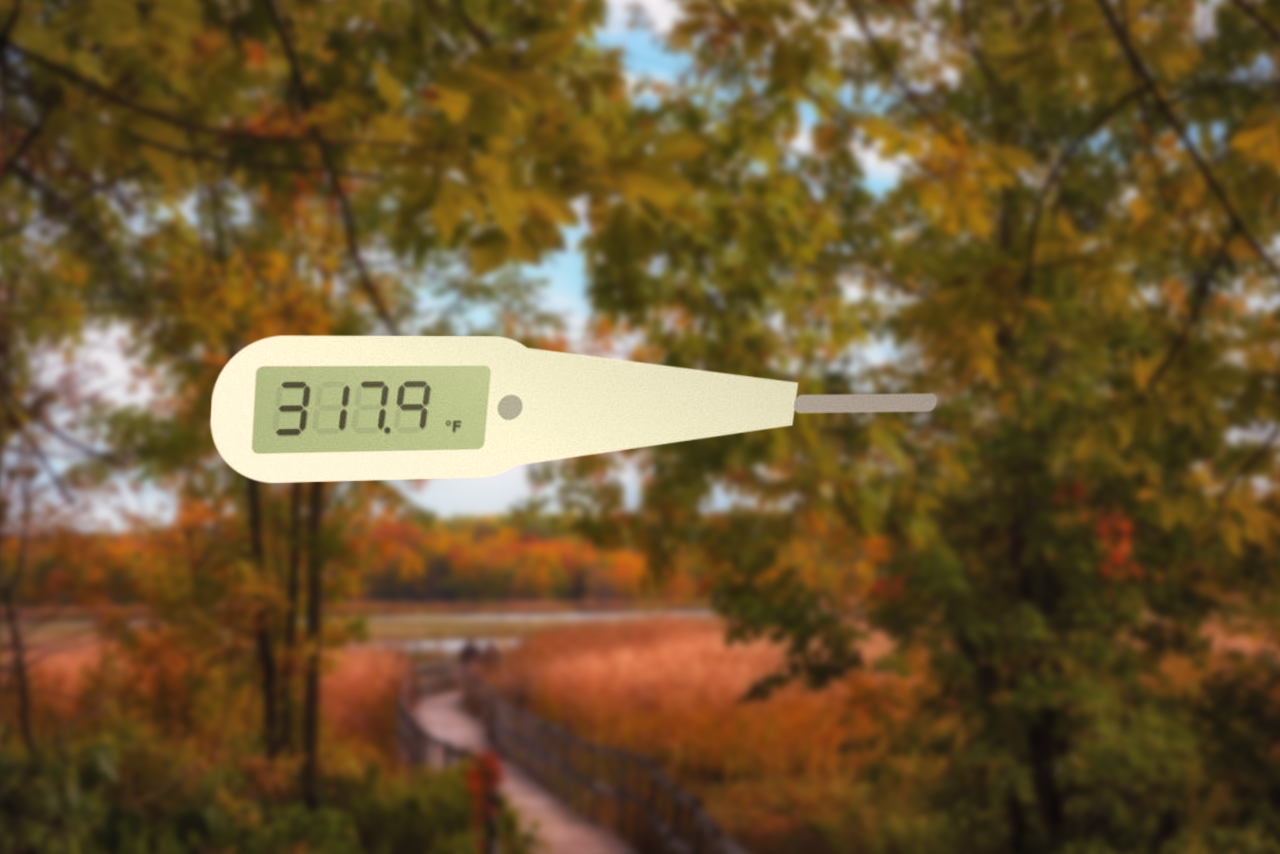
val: 317.9 °F
